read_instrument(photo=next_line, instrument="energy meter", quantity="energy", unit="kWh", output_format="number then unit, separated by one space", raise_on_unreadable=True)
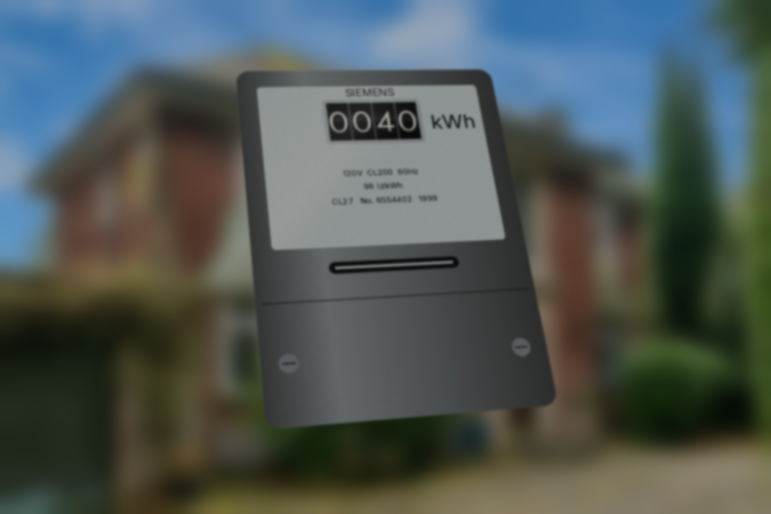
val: 40 kWh
